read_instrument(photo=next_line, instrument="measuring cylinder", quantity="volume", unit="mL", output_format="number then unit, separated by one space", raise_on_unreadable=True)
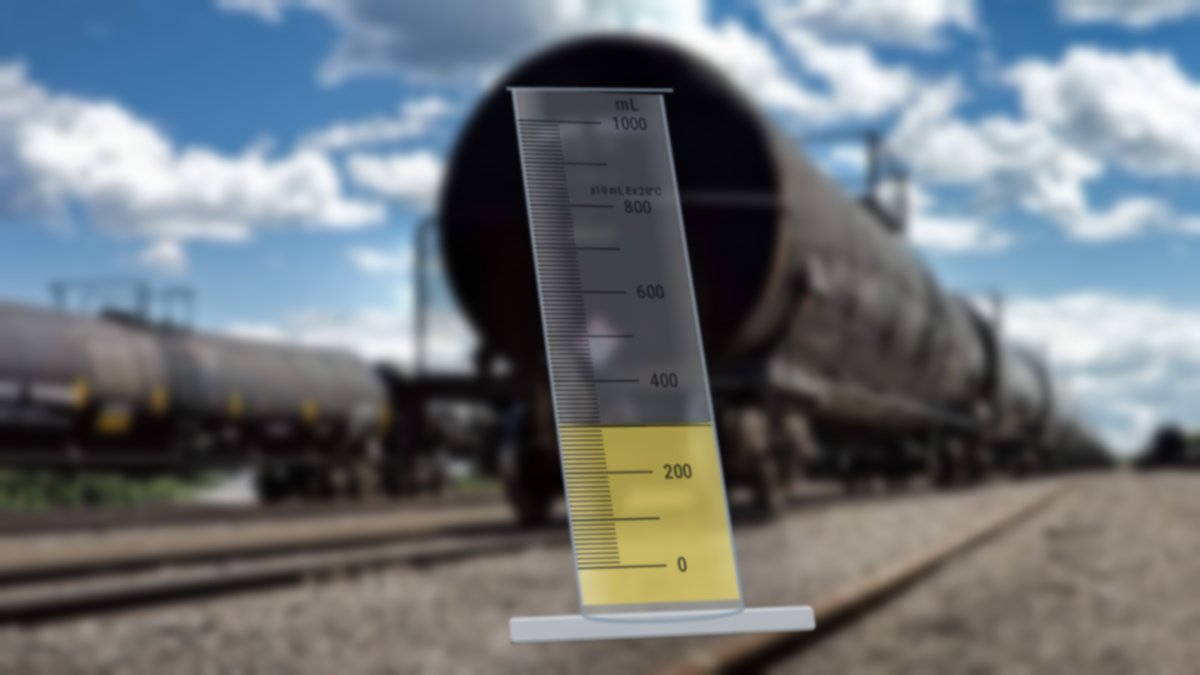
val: 300 mL
